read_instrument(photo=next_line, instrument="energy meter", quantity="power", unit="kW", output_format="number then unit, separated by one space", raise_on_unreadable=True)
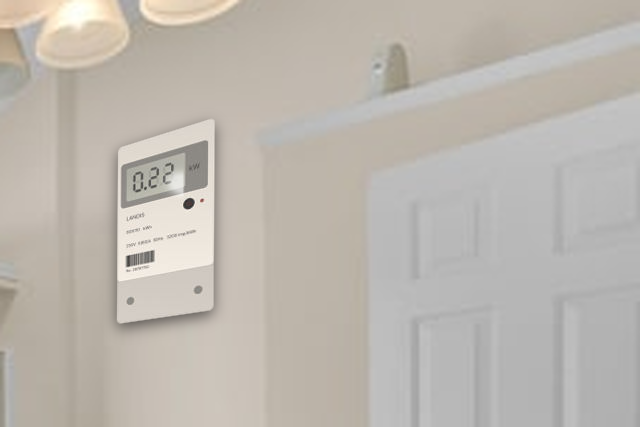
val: 0.22 kW
